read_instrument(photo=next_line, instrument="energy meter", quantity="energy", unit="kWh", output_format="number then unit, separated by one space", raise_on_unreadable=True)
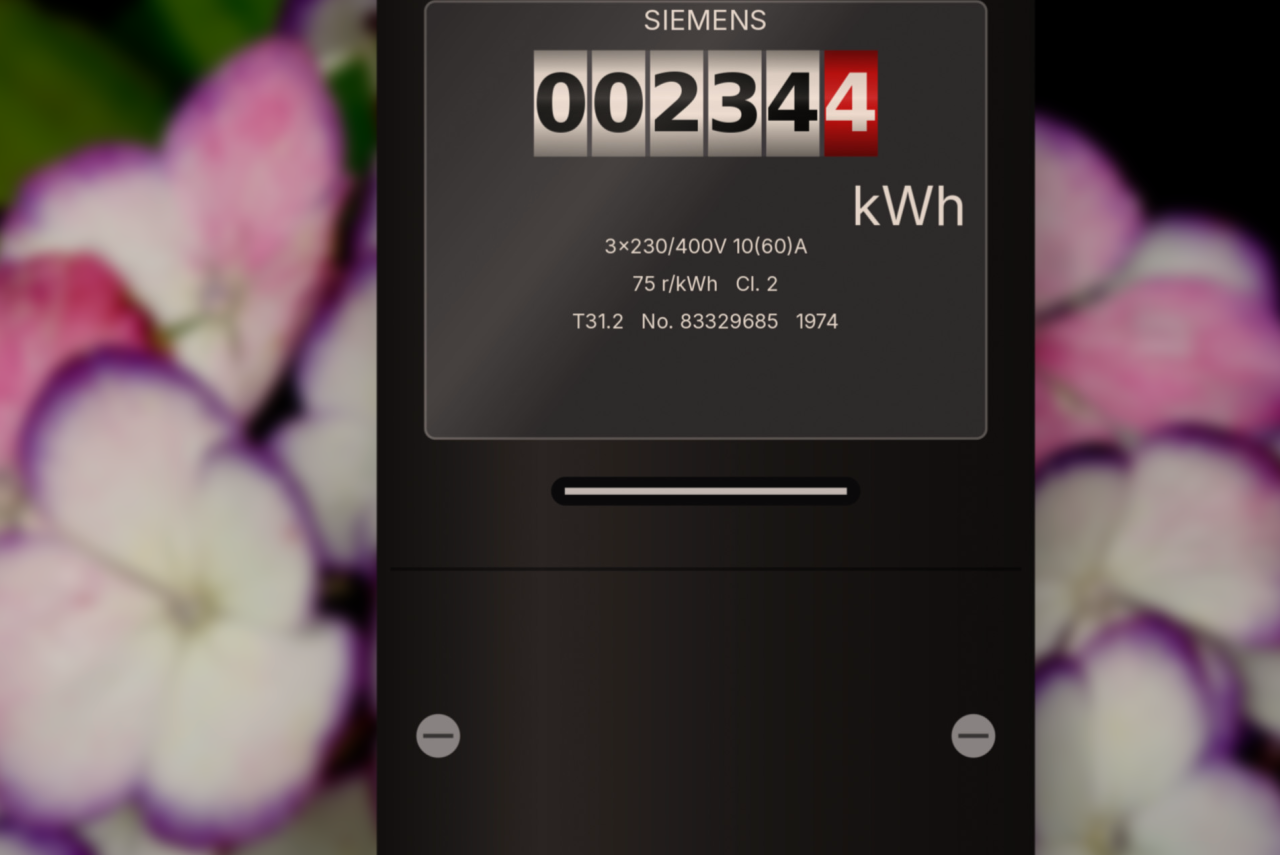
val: 234.4 kWh
